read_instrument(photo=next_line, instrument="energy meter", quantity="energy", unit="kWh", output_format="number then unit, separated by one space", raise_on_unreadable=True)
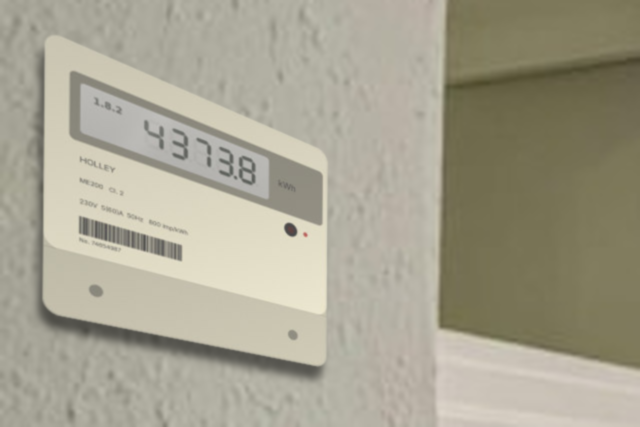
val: 4373.8 kWh
